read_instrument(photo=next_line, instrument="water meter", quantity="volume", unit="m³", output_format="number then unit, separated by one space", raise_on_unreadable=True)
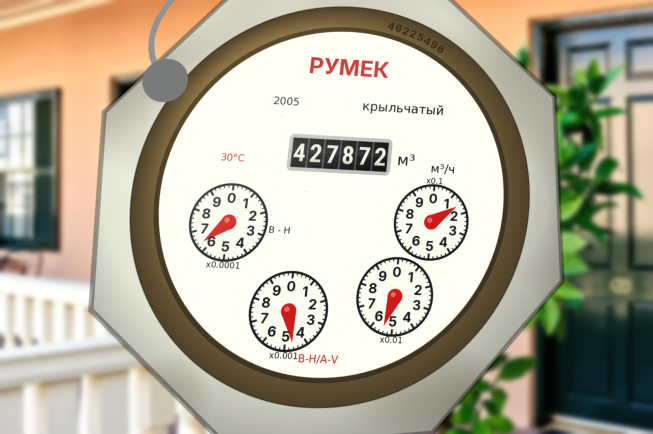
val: 427872.1546 m³
